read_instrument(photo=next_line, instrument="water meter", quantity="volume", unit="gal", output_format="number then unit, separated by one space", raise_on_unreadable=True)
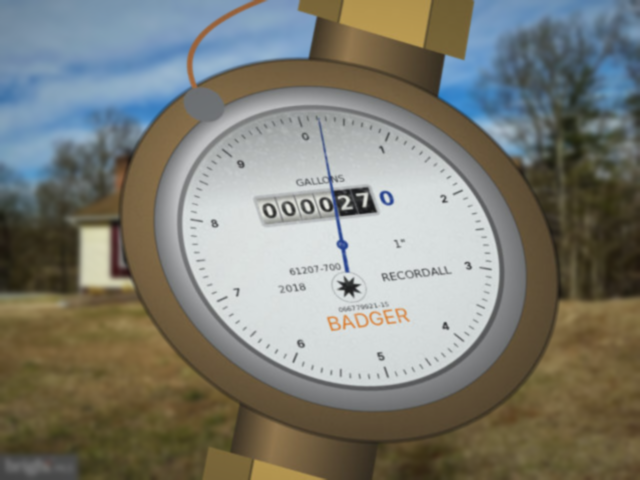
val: 270.2 gal
